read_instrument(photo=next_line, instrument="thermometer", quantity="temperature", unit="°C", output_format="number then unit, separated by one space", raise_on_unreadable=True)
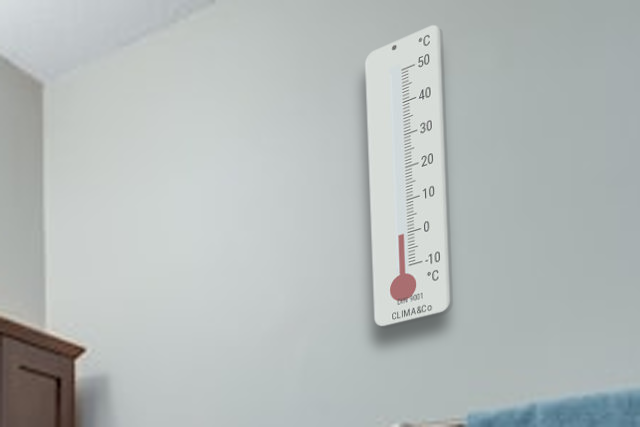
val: 0 °C
